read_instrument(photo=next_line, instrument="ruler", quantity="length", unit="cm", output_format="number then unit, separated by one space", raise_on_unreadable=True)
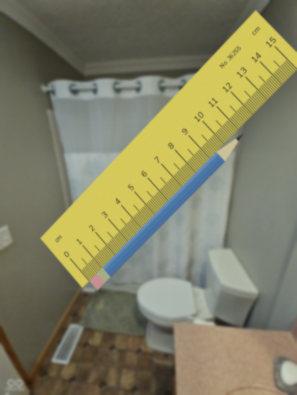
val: 11 cm
